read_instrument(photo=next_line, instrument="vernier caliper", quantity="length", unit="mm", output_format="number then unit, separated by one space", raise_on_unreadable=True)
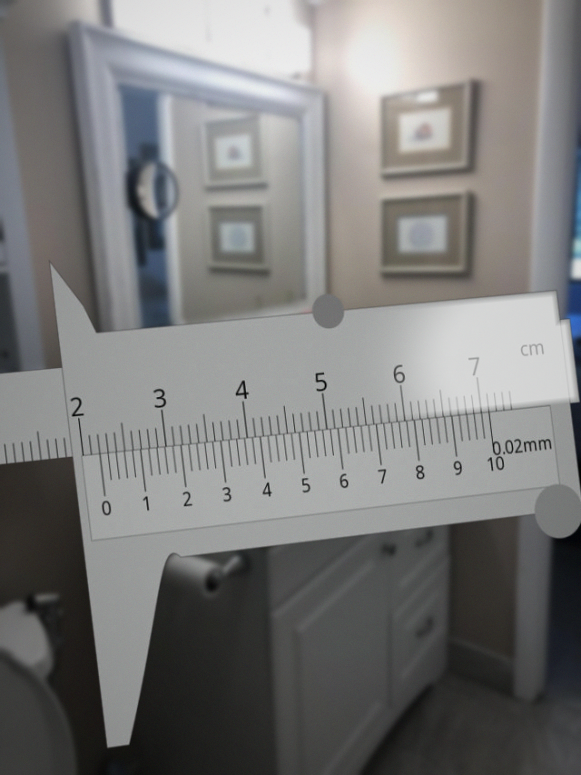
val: 22.0 mm
